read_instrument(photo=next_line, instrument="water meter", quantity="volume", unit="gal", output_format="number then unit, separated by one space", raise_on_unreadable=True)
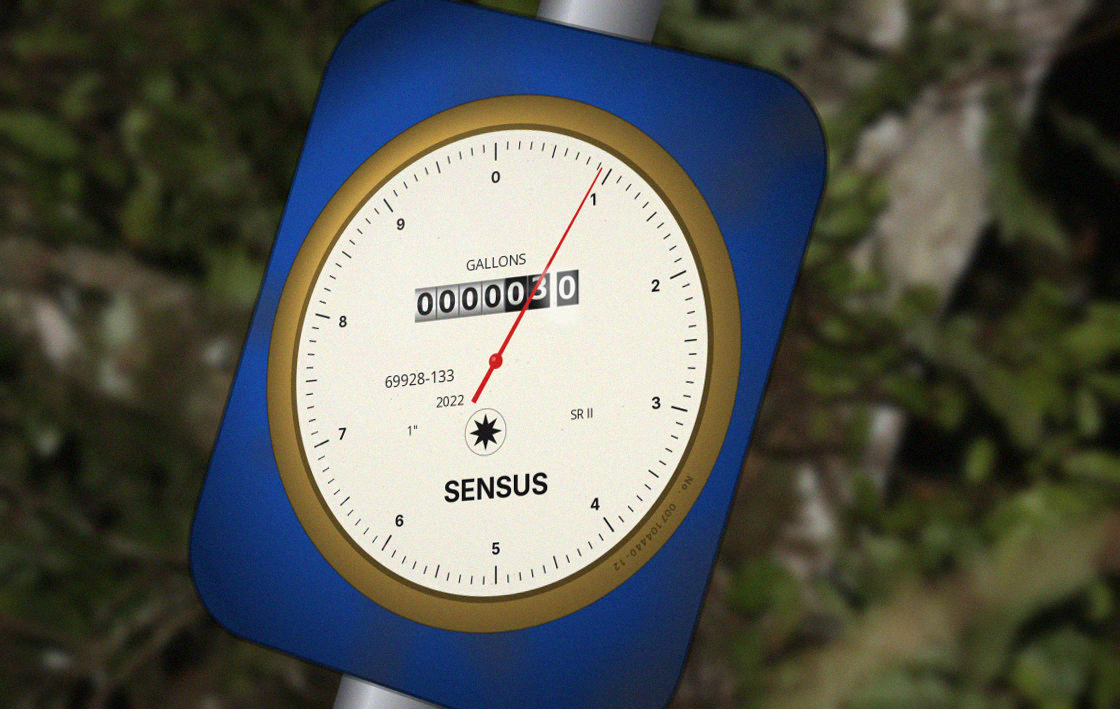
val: 30.9 gal
